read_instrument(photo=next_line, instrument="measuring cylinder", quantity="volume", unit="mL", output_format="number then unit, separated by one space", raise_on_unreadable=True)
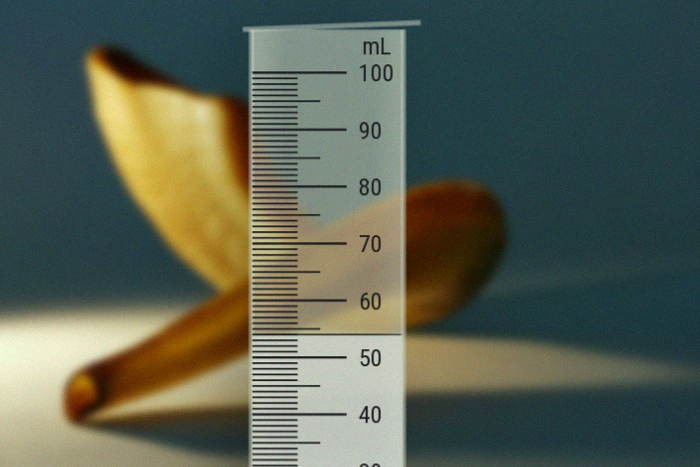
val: 54 mL
